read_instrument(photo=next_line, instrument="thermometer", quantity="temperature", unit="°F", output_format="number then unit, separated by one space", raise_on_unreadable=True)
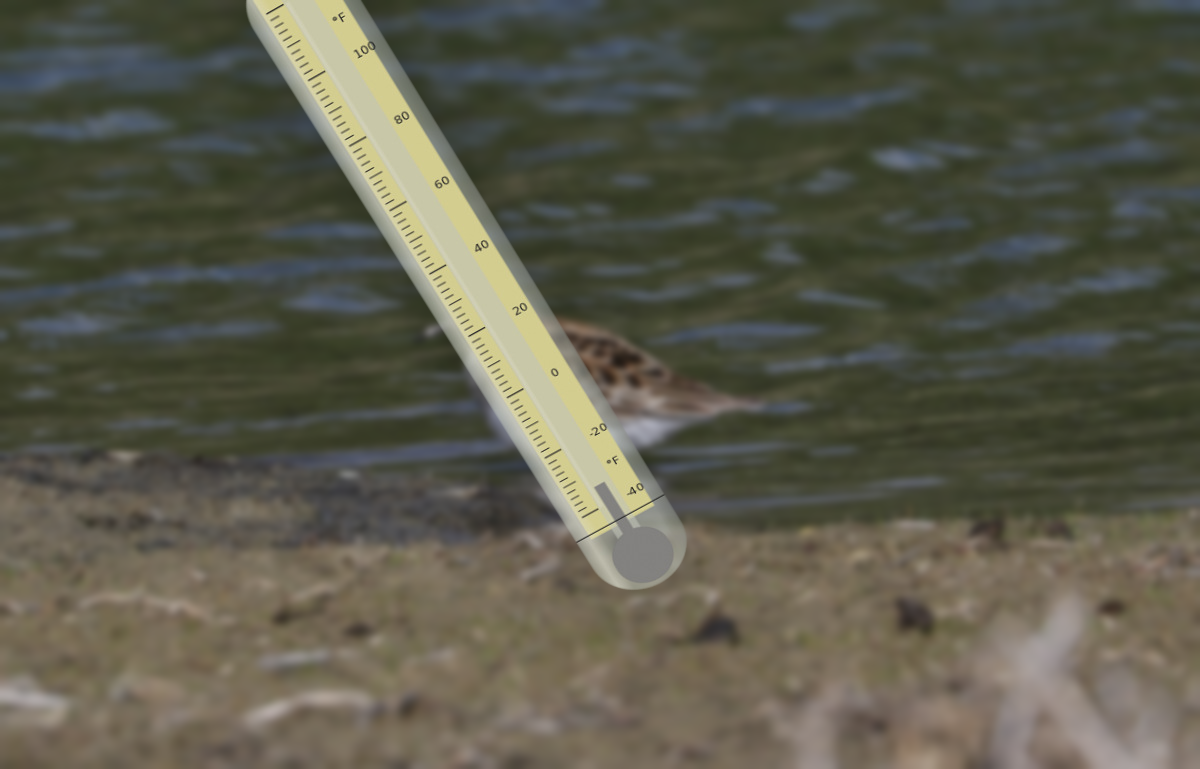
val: -34 °F
